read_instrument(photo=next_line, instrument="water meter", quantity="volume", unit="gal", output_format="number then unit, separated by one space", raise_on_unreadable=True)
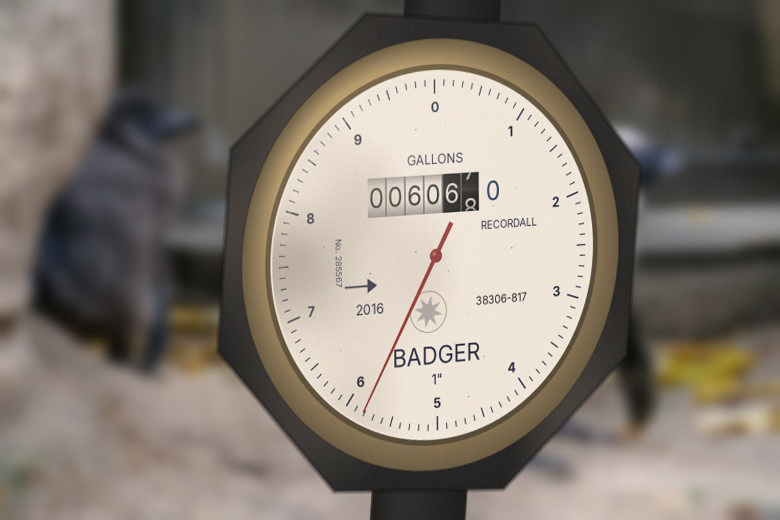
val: 60675.8 gal
